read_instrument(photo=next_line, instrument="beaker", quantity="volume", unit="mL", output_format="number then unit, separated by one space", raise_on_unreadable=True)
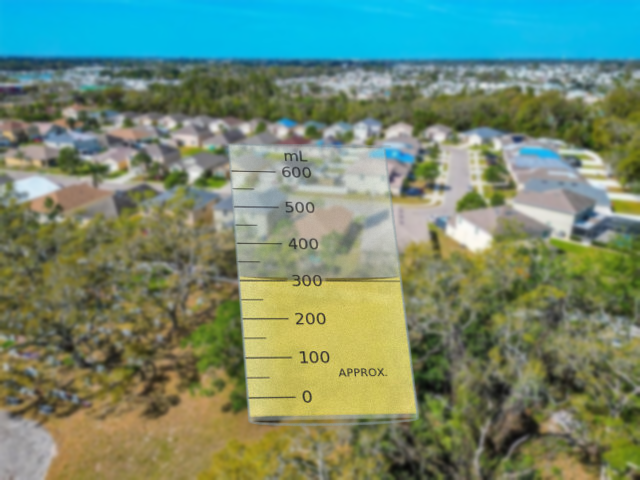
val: 300 mL
